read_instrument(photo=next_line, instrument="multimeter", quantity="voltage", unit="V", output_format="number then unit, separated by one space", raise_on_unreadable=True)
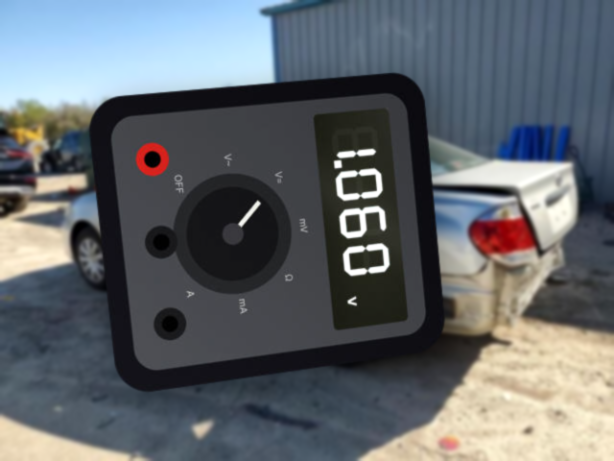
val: 1.060 V
